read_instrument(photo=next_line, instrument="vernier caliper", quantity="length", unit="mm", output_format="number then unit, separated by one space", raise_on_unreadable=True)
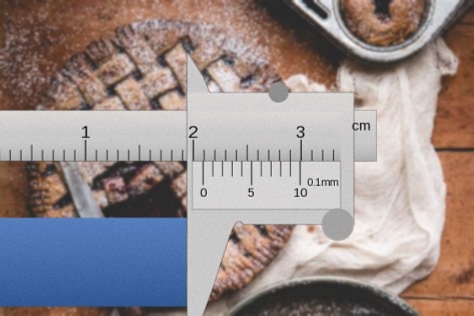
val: 20.9 mm
